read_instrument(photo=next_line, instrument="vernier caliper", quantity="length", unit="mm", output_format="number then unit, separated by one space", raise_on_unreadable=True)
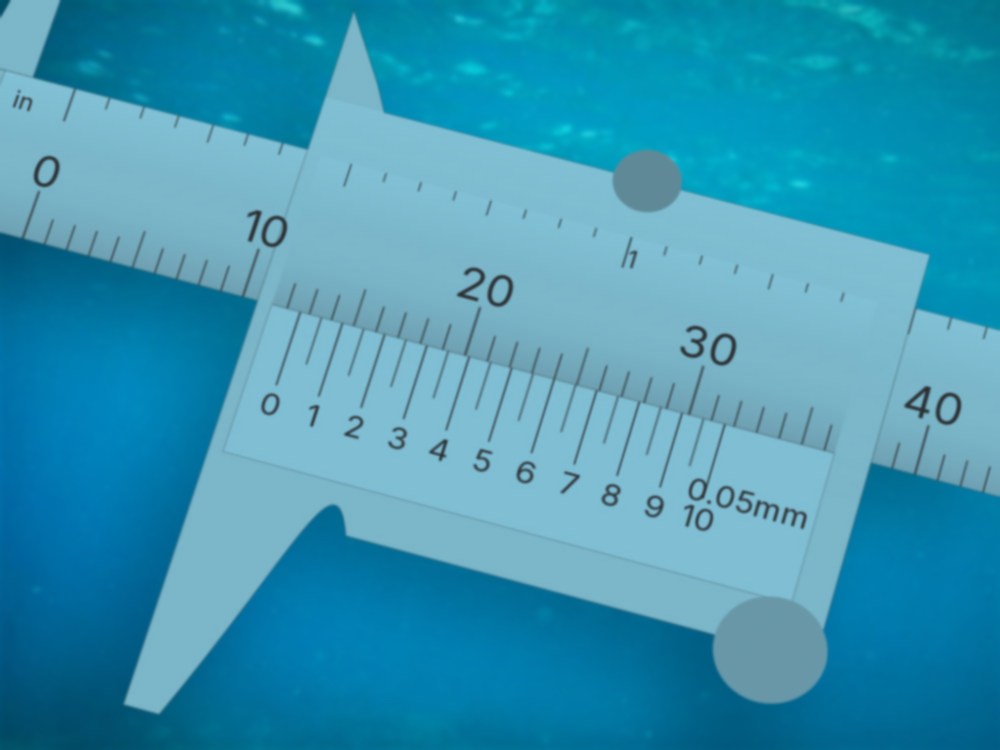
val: 12.6 mm
